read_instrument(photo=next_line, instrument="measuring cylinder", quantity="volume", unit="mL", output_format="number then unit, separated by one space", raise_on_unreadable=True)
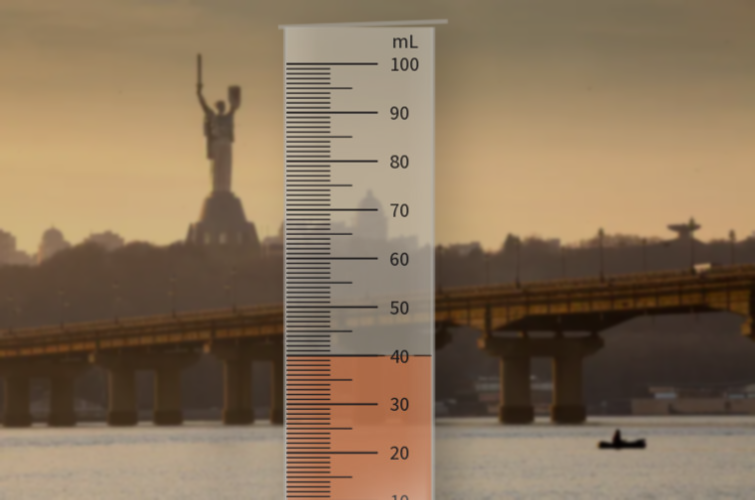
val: 40 mL
